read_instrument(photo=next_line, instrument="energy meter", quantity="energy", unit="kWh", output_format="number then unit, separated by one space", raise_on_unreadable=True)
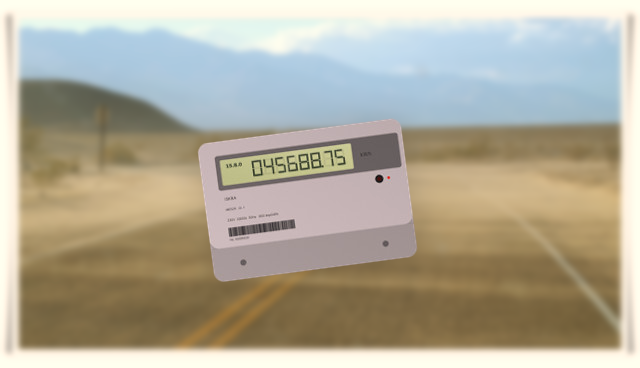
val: 45688.75 kWh
